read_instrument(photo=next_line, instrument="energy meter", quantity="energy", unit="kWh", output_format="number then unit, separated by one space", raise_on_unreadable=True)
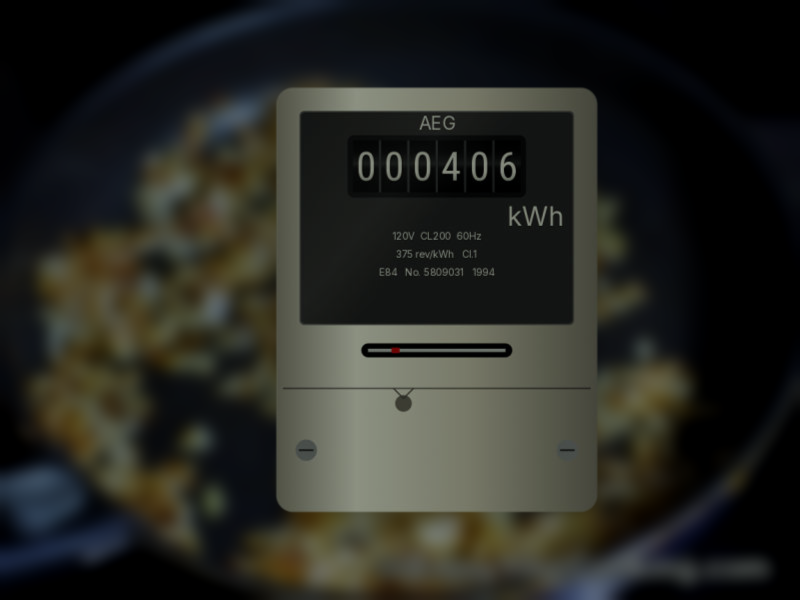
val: 406 kWh
